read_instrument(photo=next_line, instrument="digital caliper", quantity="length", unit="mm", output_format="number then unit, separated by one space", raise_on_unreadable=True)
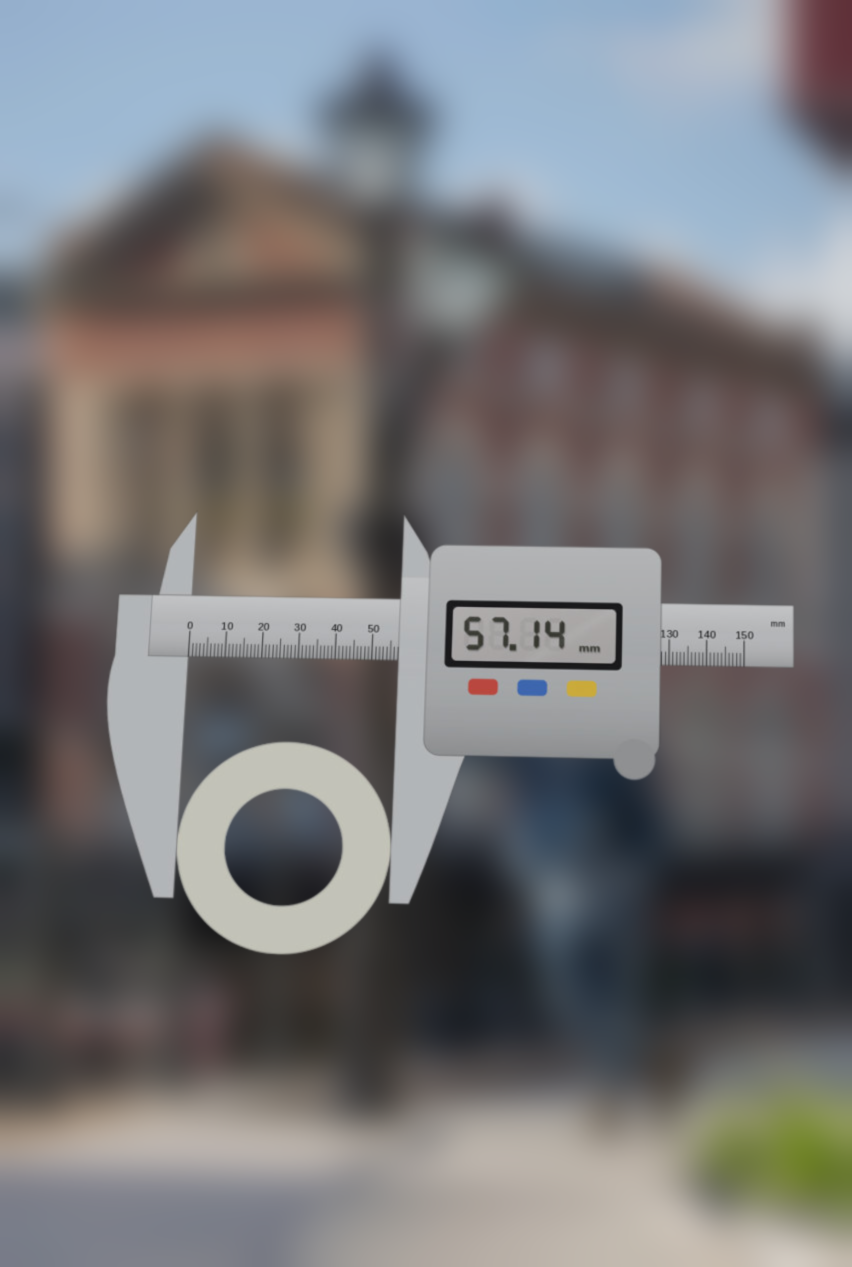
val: 57.14 mm
